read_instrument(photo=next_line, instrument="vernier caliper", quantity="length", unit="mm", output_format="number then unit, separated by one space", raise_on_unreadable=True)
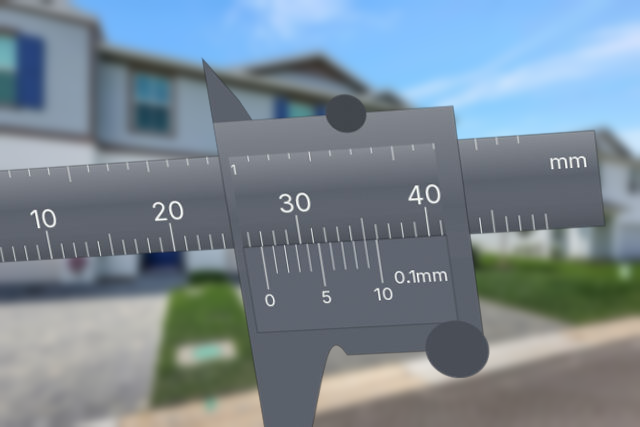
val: 26.9 mm
